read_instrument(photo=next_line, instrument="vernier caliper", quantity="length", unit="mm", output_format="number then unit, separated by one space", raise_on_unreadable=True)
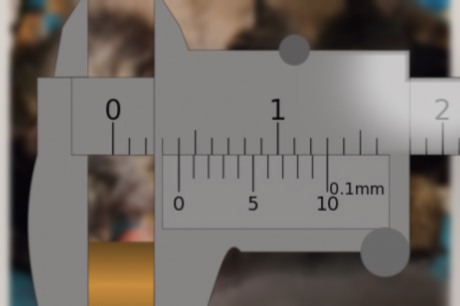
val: 4.0 mm
